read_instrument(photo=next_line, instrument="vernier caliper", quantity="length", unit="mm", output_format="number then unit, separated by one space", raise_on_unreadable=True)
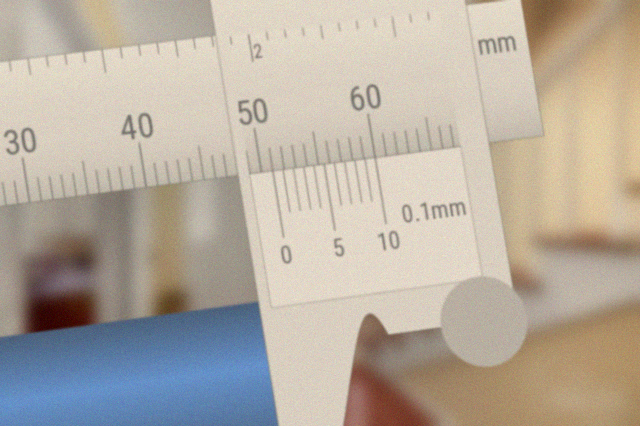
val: 51.0 mm
